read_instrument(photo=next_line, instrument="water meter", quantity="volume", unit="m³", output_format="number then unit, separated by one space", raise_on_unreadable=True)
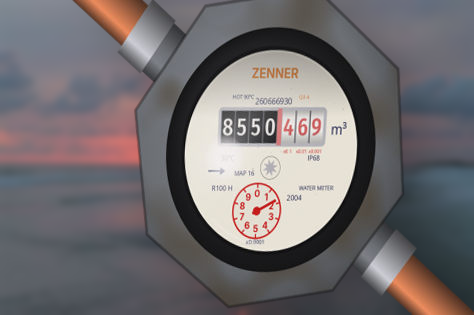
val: 8550.4691 m³
